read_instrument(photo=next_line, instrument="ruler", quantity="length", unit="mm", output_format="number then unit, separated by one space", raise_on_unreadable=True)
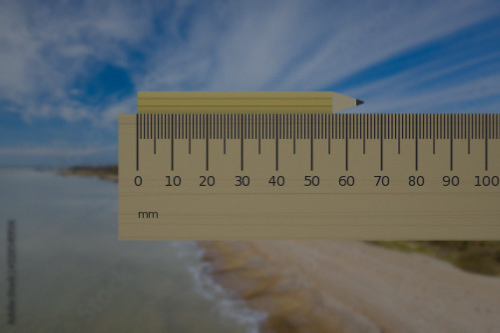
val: 65 mm
